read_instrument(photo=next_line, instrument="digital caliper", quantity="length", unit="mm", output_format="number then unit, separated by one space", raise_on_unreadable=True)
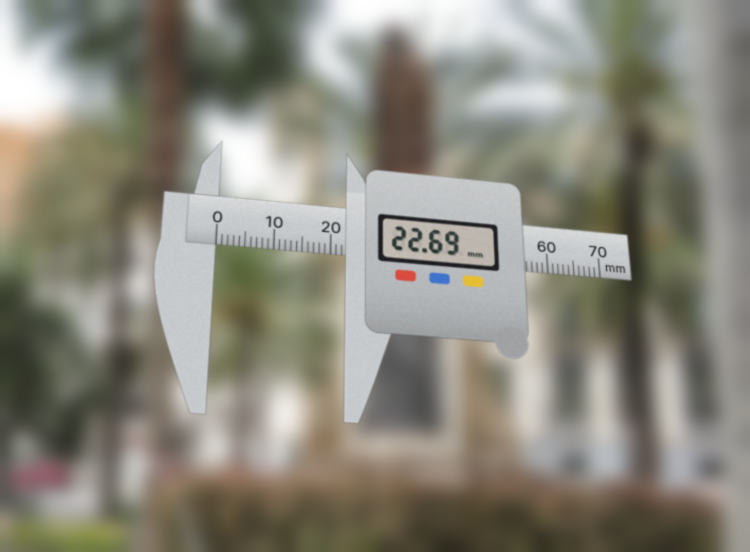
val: 22.69 mm
